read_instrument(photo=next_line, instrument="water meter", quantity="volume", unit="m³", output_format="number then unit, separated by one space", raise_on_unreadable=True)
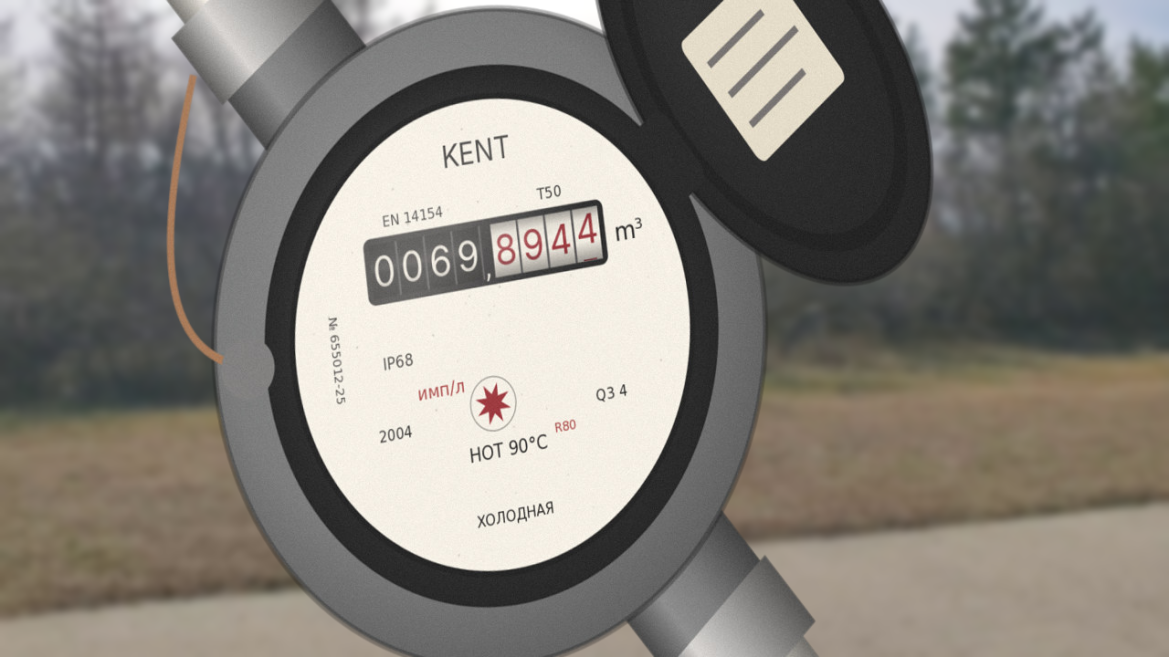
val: 69.8944 m³
